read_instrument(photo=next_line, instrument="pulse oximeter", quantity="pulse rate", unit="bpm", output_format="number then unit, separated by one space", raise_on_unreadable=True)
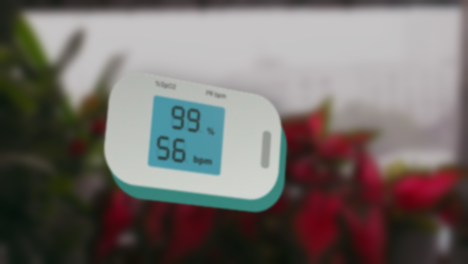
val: 56 bpm
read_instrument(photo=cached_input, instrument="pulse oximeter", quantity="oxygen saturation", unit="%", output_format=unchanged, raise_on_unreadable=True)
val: 99 %
